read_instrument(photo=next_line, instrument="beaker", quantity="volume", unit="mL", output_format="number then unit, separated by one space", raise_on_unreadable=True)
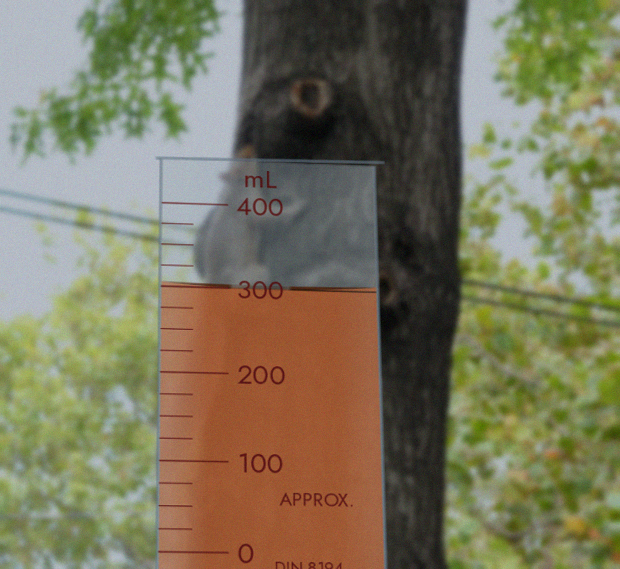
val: 300 mL
